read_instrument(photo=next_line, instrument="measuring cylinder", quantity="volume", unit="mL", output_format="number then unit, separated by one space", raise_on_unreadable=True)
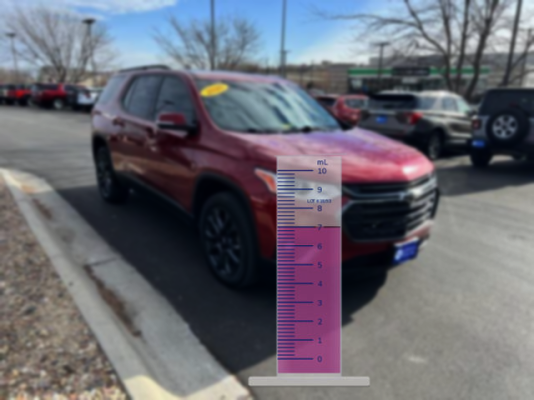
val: 7 mL
